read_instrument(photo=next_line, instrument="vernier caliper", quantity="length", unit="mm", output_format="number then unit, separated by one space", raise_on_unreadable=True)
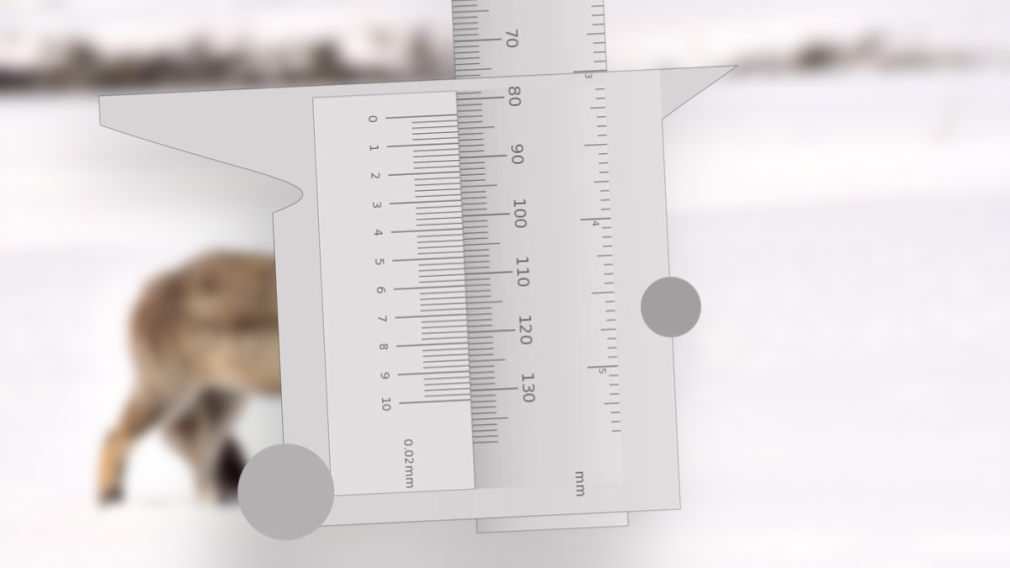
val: 82.6 mm
